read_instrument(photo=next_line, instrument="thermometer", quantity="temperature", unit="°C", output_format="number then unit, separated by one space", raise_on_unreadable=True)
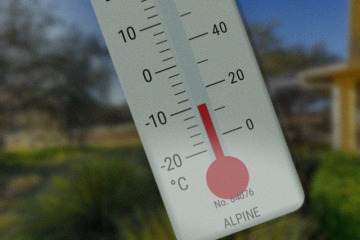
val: -10 °C
